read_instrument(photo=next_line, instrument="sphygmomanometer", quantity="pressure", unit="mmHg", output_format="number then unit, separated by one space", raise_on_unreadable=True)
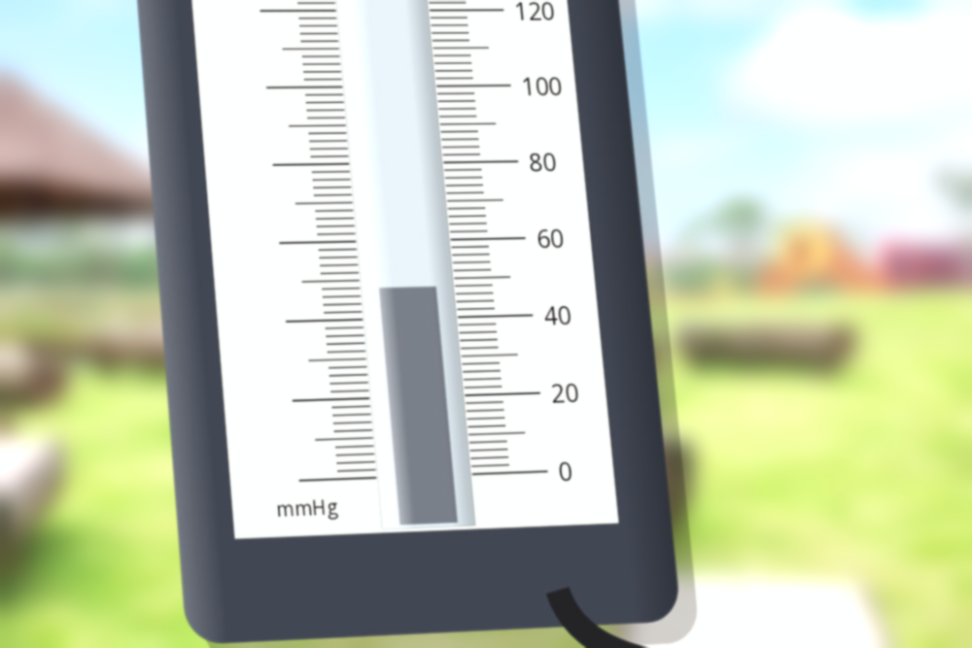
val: 48 mmHg
